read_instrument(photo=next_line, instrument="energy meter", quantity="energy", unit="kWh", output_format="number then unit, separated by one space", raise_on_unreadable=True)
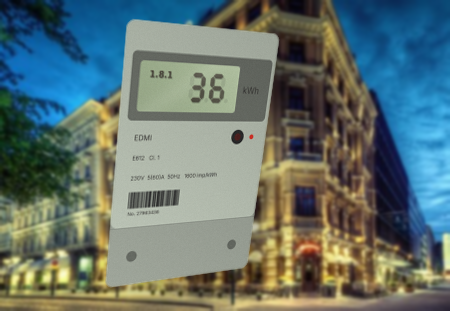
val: 36 kWh
